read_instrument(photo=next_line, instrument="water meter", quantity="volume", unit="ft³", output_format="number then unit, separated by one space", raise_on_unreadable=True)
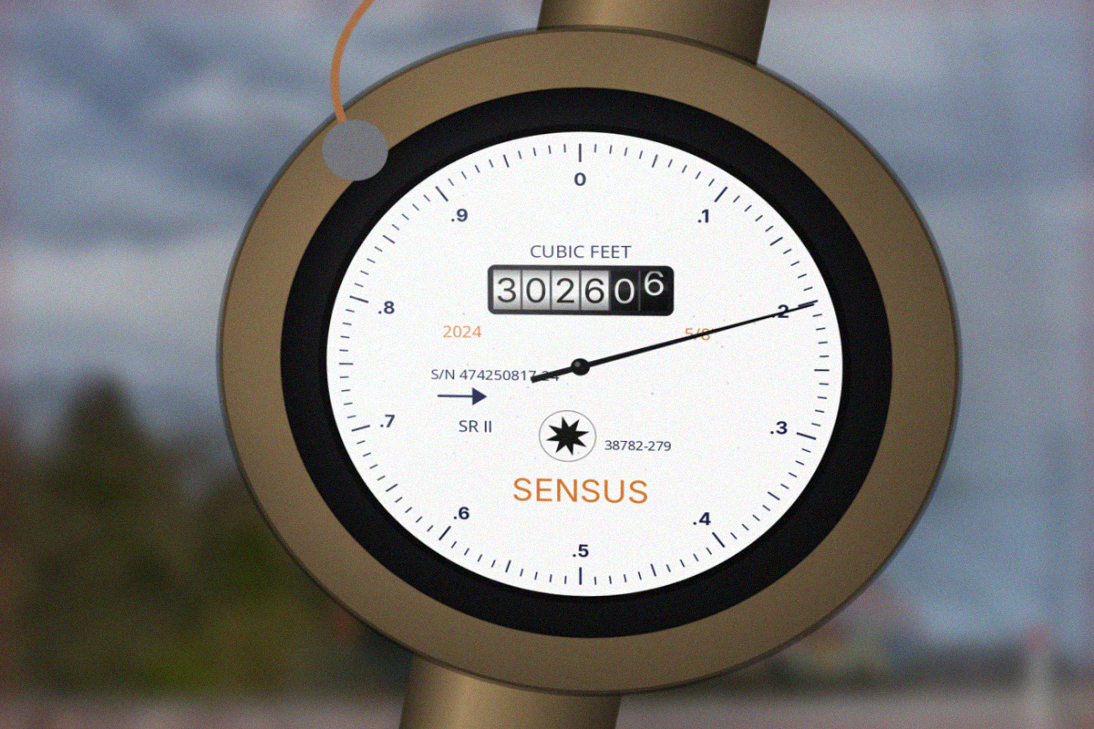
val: 302606.20 ft³
